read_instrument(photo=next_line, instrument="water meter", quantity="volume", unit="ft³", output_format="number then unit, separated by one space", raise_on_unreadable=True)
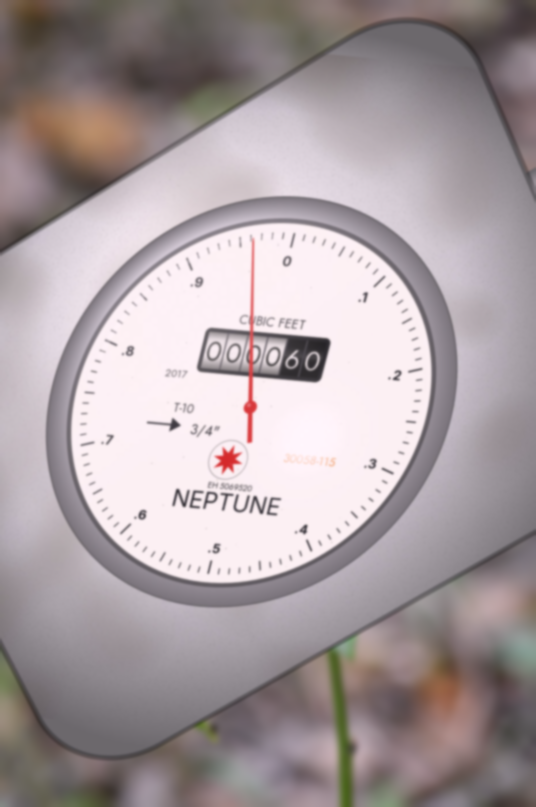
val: 59.96 ft³
